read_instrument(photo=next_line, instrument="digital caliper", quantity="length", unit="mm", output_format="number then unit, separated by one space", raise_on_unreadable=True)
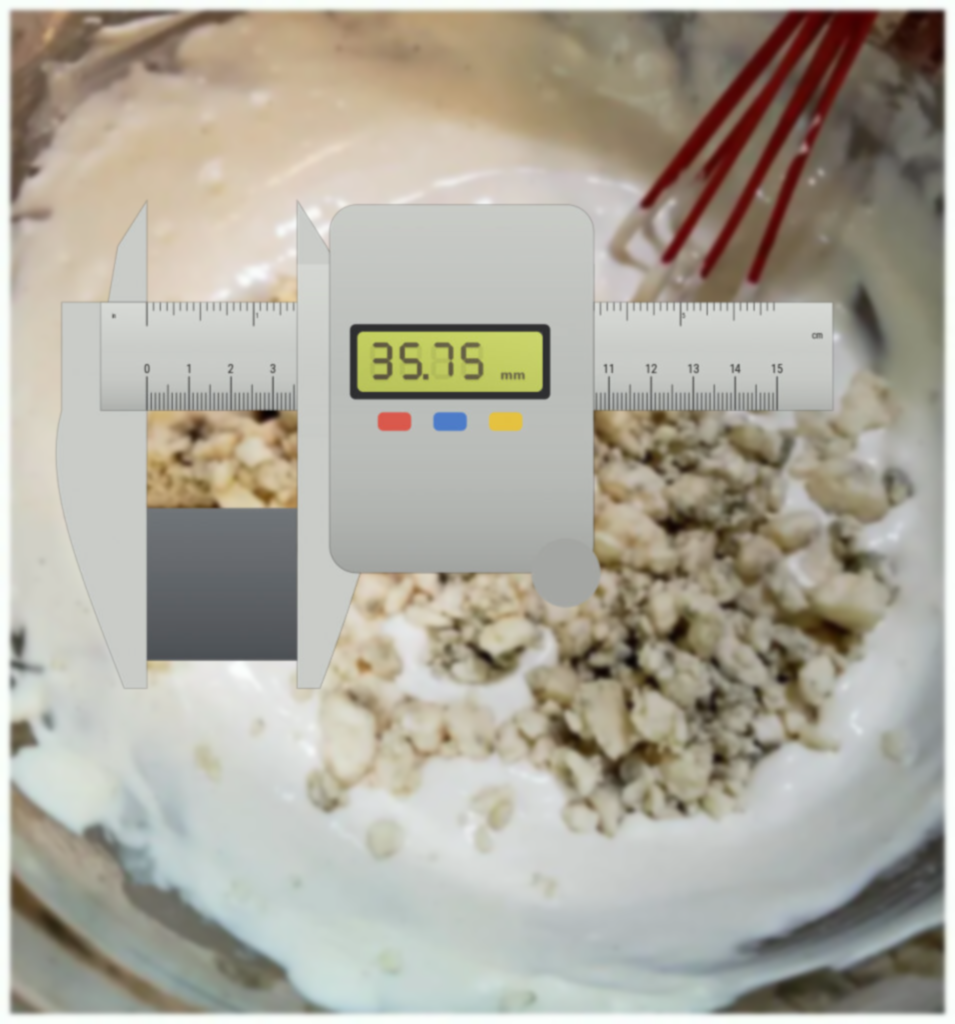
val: 35.75 mm
